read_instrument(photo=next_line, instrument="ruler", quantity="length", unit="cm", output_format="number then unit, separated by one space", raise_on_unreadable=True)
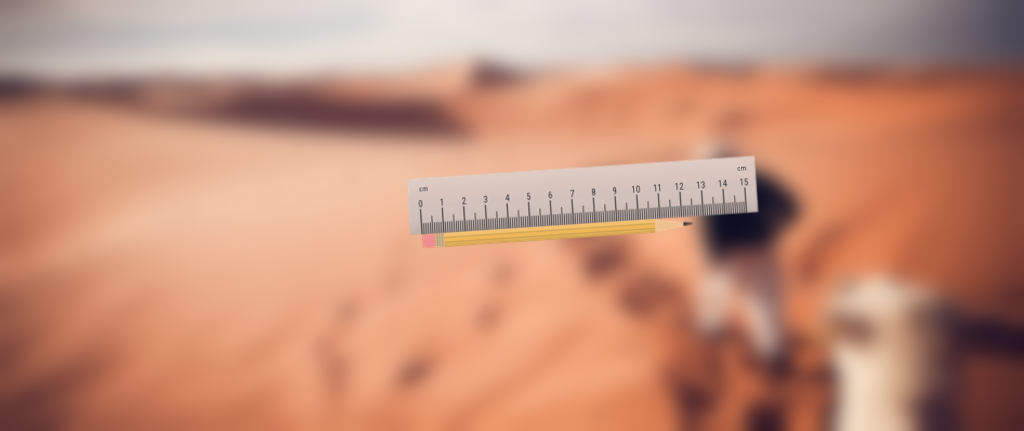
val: 12.5 cm
